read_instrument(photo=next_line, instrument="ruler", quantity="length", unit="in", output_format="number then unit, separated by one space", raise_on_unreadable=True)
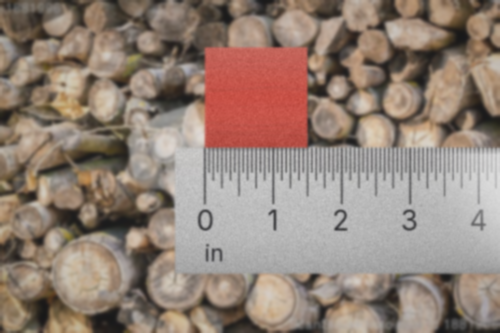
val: 1.5 in
